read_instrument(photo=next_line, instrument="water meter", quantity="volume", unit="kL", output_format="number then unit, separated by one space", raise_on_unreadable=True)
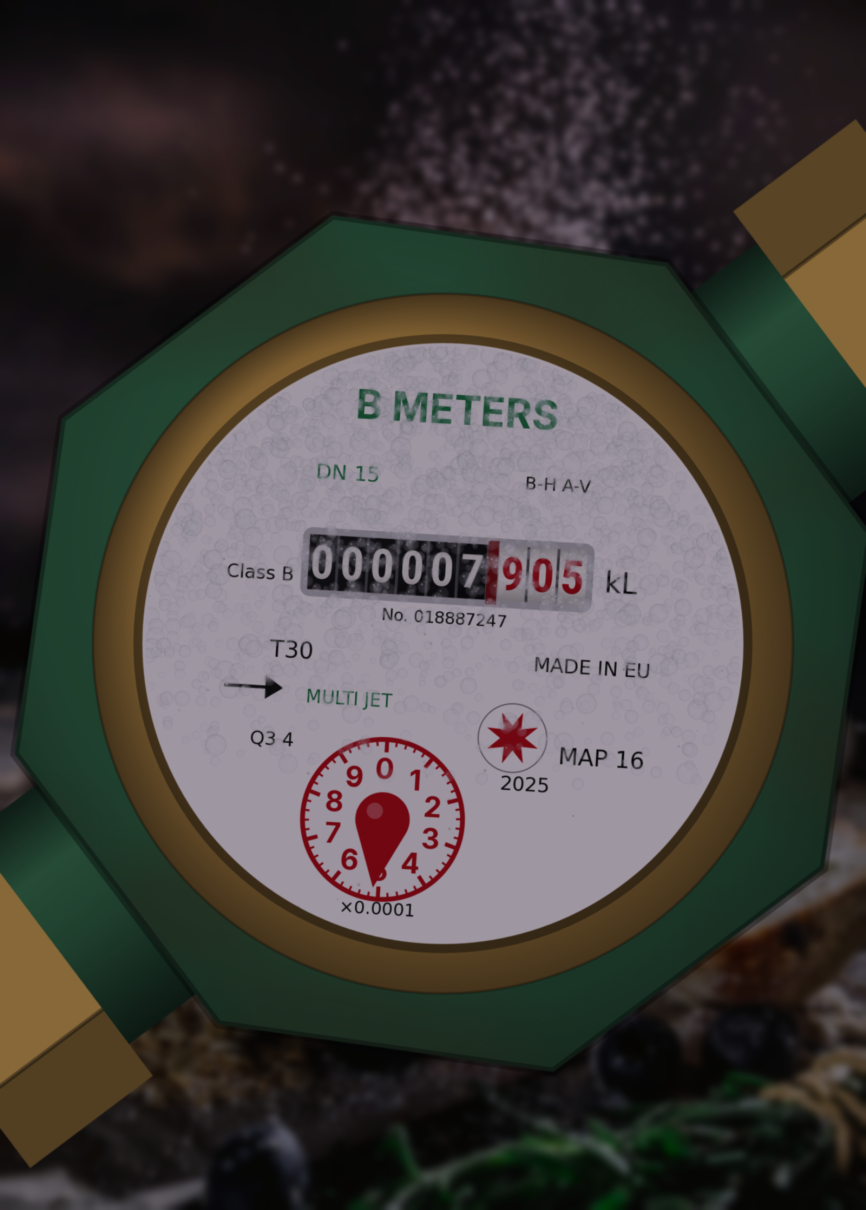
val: 7.9055 kL
